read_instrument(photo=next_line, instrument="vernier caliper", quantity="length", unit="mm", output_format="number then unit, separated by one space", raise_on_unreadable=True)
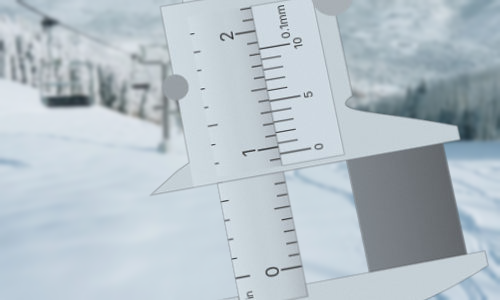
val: 9.4 mm
